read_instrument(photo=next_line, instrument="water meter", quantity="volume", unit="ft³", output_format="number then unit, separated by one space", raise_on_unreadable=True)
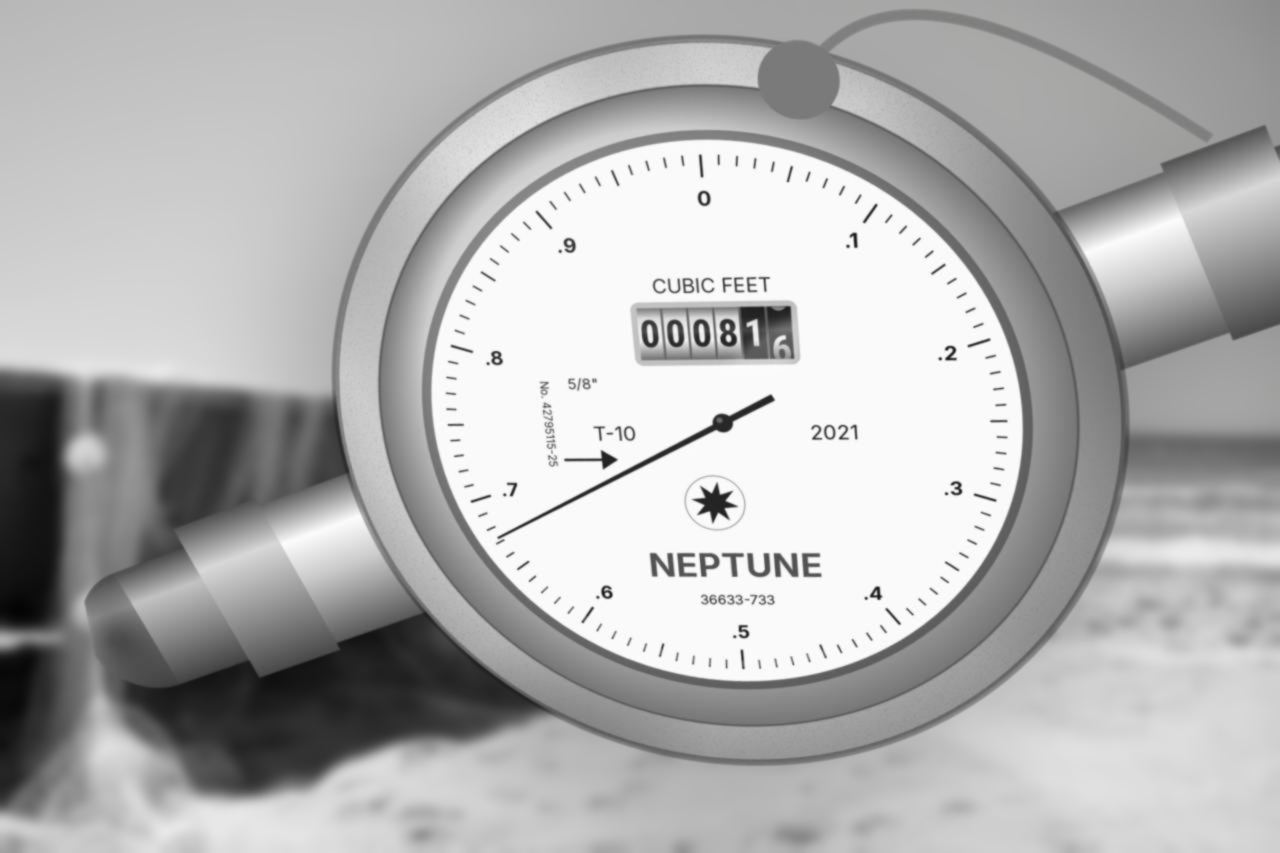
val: 815.67 ft³
